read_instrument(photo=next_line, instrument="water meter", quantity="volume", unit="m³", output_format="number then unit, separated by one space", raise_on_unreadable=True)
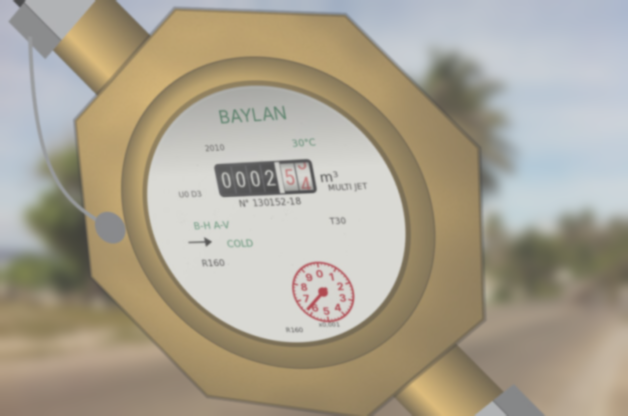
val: 2.536 m³
